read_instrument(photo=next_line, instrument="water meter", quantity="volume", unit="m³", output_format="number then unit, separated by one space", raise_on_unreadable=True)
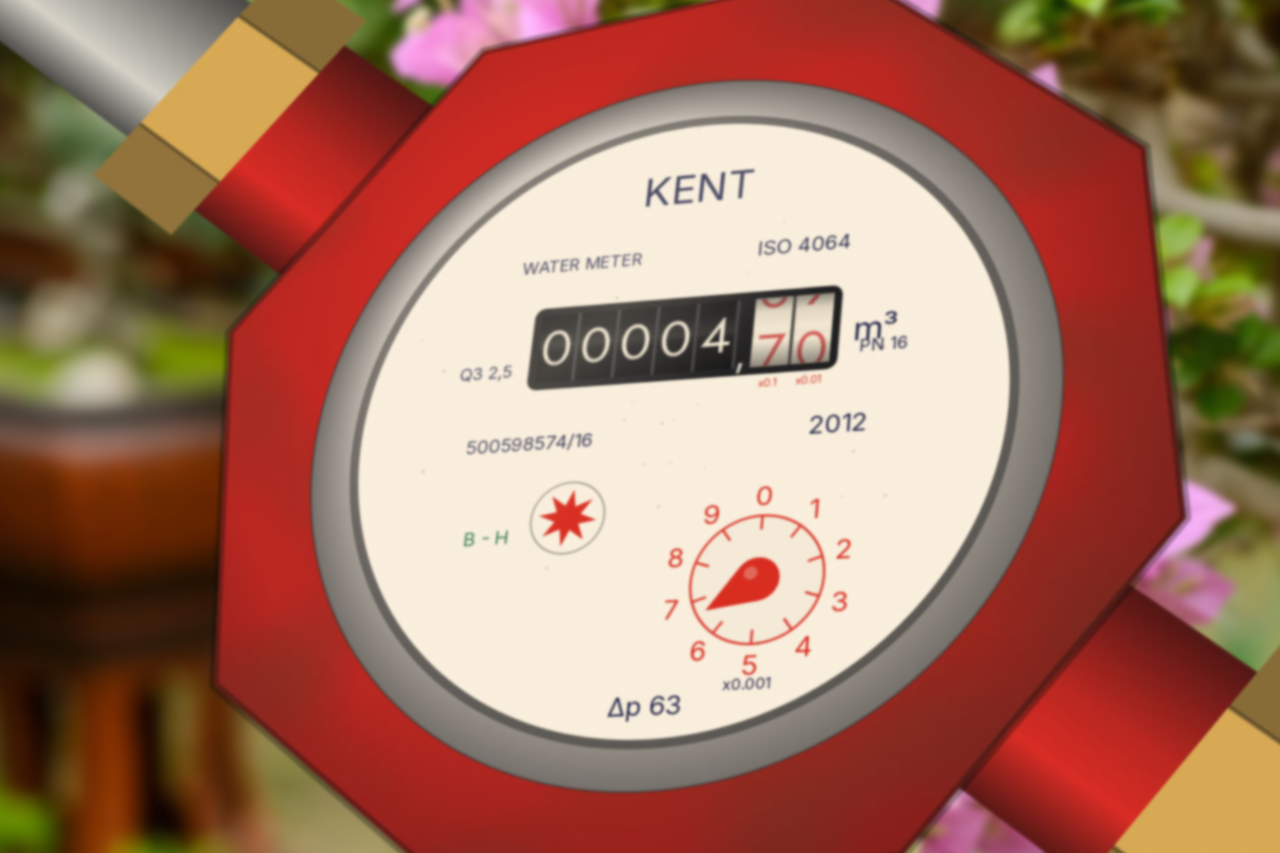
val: 4.696 m³
